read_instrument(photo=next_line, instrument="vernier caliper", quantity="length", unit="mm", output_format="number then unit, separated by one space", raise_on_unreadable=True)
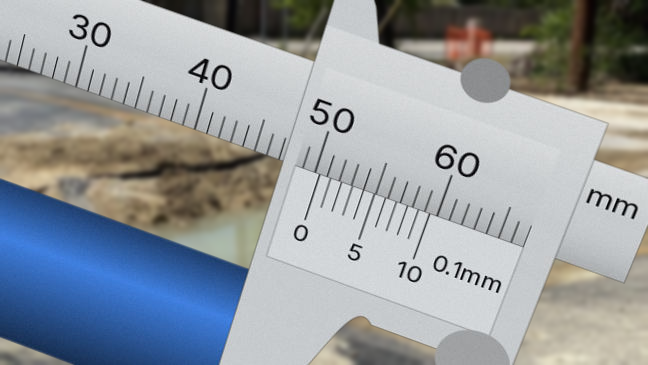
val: 50.4 mm
